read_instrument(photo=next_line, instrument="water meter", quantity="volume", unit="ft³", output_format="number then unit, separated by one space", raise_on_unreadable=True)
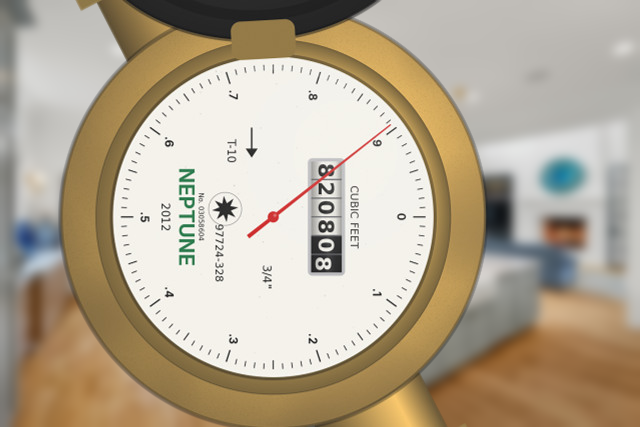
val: 820807.89 ft³
